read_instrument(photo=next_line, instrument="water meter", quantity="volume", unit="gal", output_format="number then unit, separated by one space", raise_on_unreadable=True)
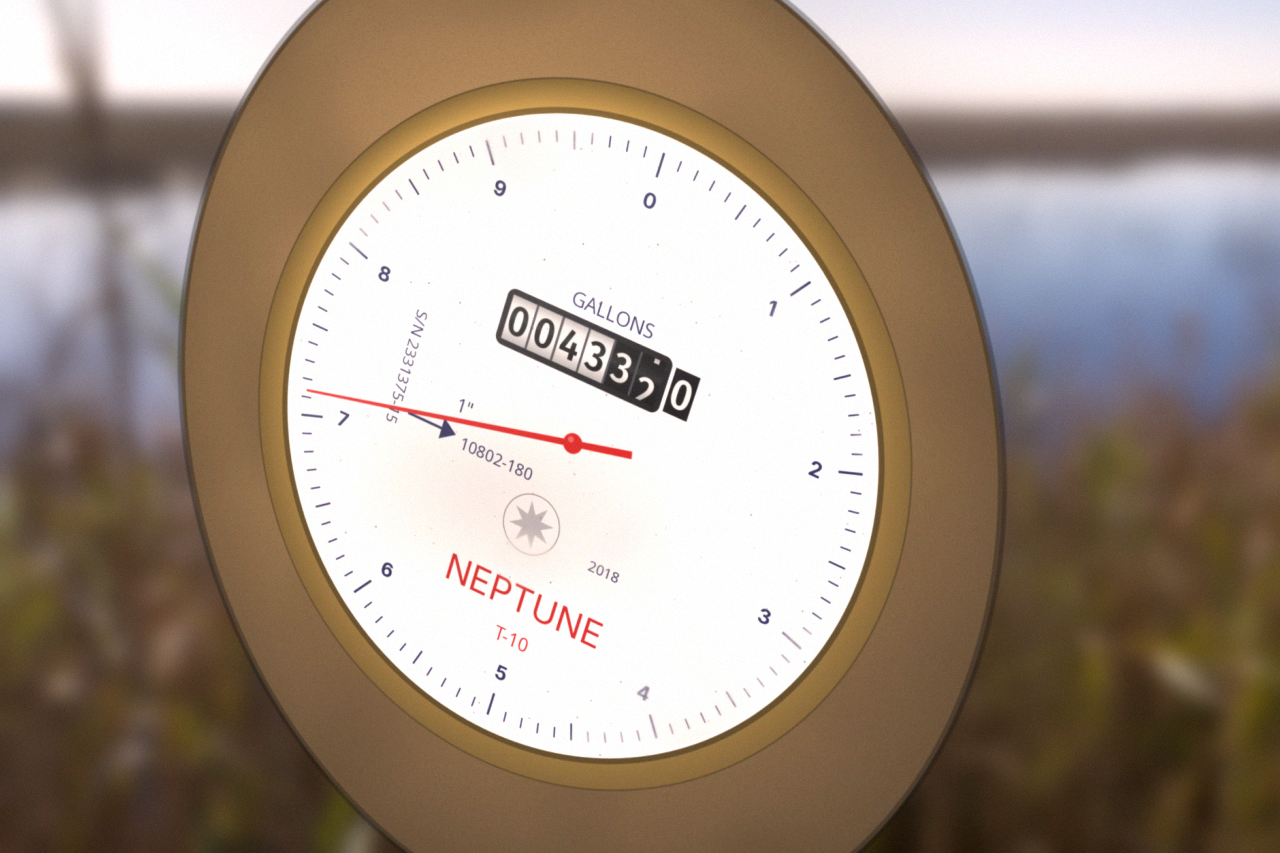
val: 43317.1 gal
